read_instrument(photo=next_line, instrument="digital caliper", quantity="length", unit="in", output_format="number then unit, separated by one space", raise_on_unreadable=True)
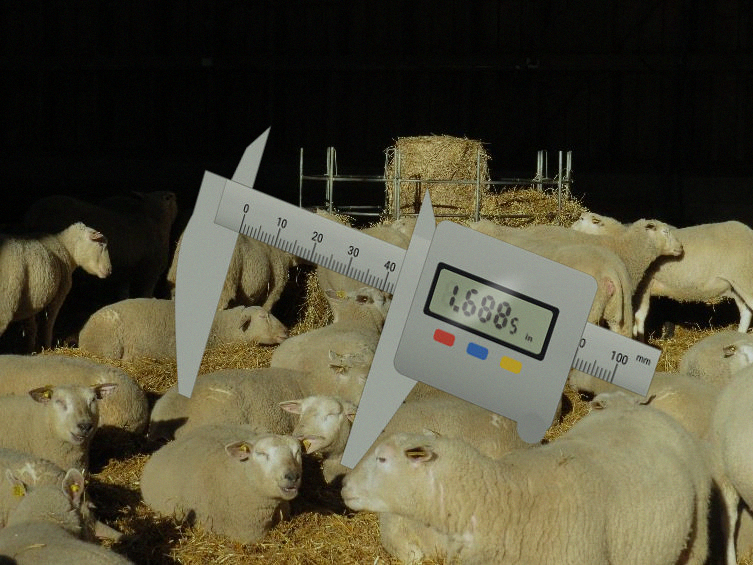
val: 1.6885 in
